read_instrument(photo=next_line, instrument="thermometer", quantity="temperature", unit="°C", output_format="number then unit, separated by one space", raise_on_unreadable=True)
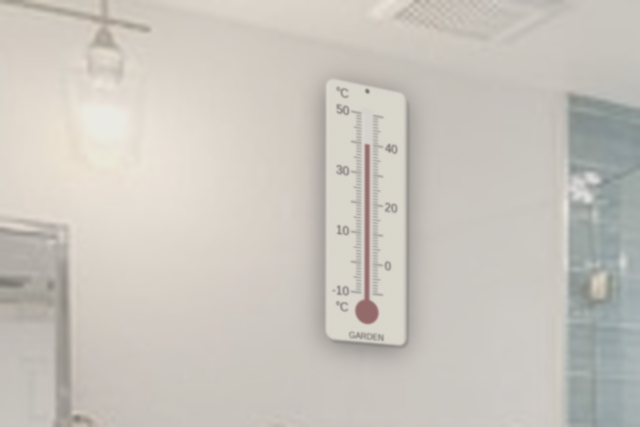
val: 40 °C
